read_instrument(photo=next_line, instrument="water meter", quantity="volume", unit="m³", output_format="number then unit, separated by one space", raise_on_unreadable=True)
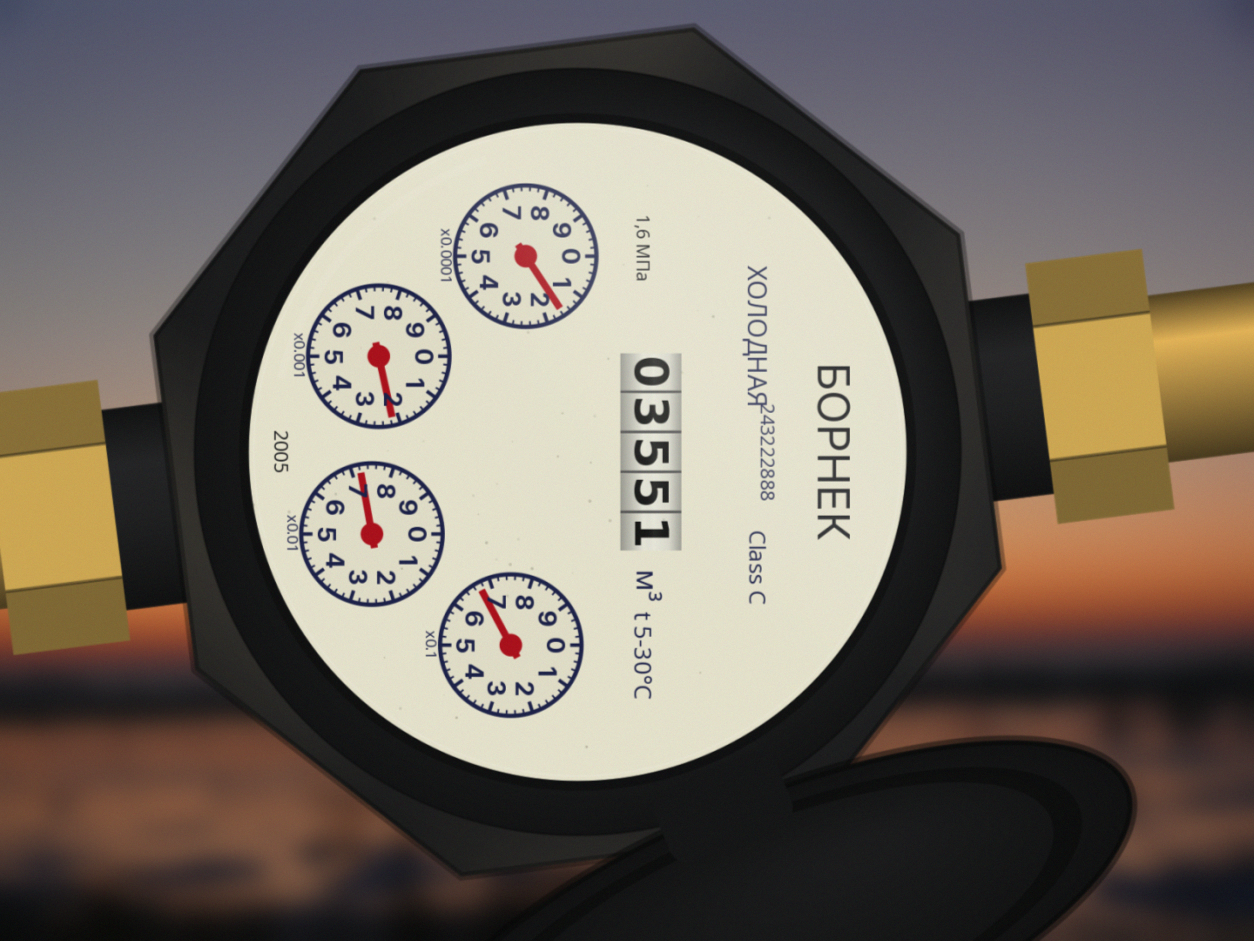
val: 3551.6721 m³
